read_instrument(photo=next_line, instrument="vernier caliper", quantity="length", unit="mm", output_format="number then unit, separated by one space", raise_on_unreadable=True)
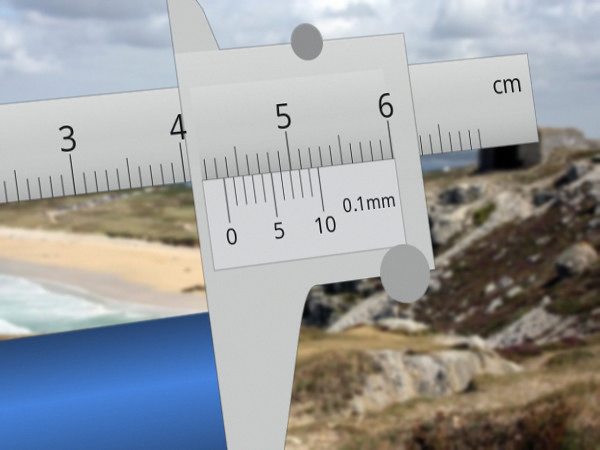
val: 43.6 mm
